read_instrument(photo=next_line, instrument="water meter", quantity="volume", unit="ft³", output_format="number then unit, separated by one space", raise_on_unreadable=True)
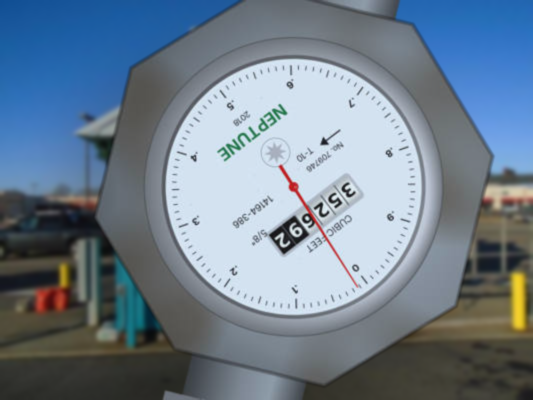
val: 352692.01 ft³
